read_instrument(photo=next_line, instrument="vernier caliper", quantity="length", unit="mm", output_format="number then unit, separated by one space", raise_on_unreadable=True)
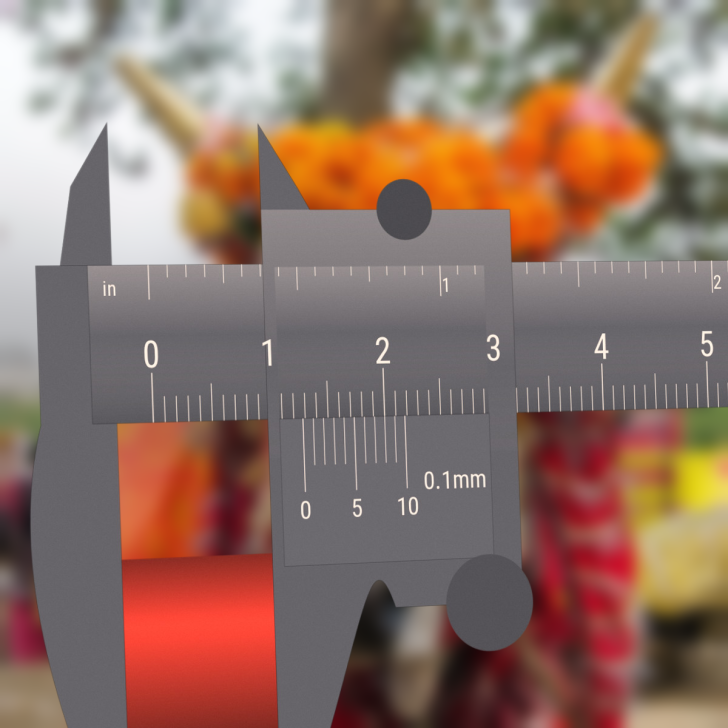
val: 12.8 mm
